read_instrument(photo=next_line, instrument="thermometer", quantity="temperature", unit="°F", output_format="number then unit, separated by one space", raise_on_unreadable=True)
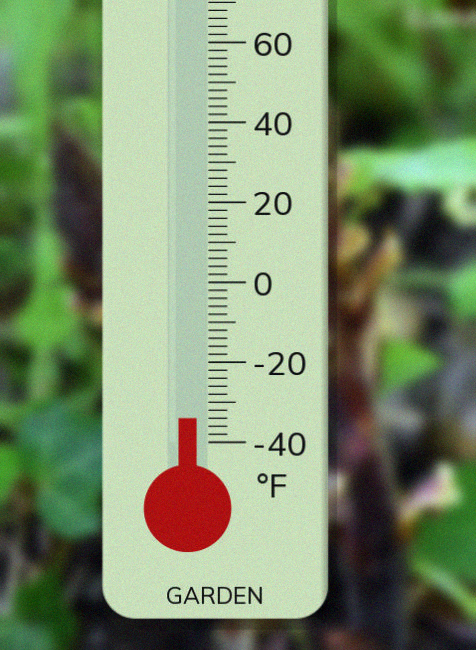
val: -34 °F
